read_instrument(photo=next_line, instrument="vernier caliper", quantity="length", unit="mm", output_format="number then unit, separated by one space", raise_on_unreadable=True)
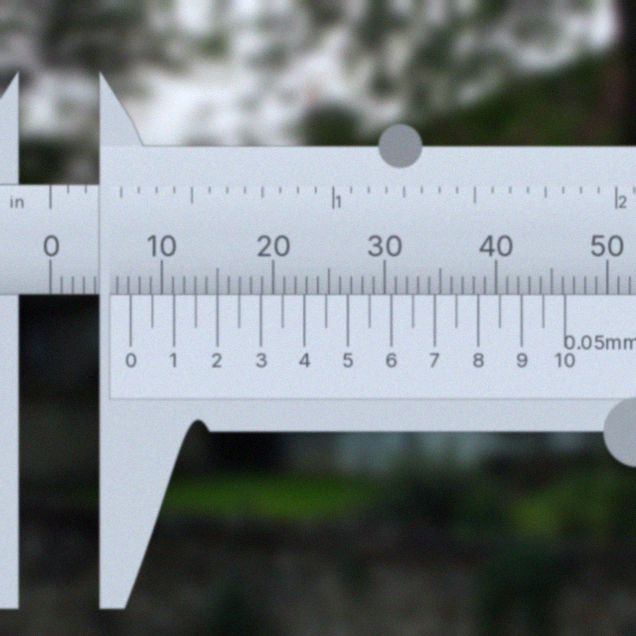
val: 7.2 mm
